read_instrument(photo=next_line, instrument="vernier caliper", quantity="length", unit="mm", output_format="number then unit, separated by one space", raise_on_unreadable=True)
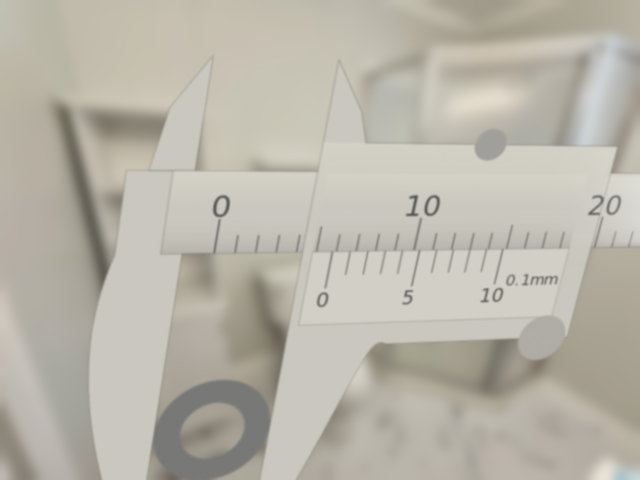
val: 5.8 mm
